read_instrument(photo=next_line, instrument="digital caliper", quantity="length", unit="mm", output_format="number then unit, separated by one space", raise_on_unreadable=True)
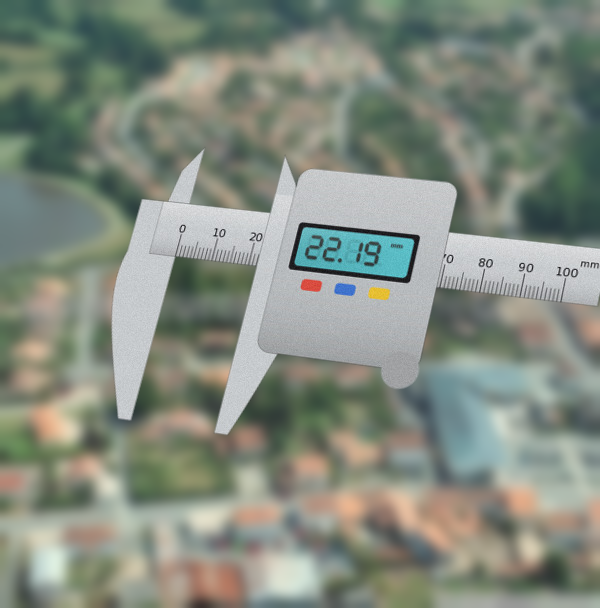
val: 22.19 mm
